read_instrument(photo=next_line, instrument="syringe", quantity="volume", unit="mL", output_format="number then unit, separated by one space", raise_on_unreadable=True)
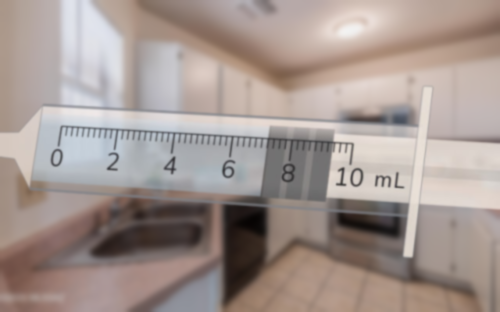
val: 7.2 mL
